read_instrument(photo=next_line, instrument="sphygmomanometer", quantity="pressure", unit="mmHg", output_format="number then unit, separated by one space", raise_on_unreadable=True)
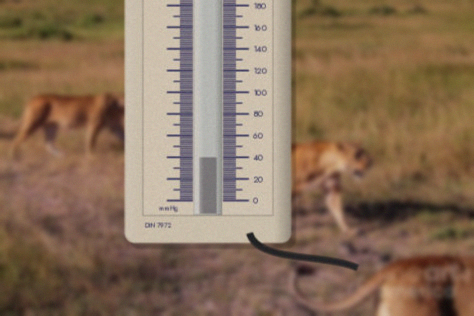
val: 40 mmHg
